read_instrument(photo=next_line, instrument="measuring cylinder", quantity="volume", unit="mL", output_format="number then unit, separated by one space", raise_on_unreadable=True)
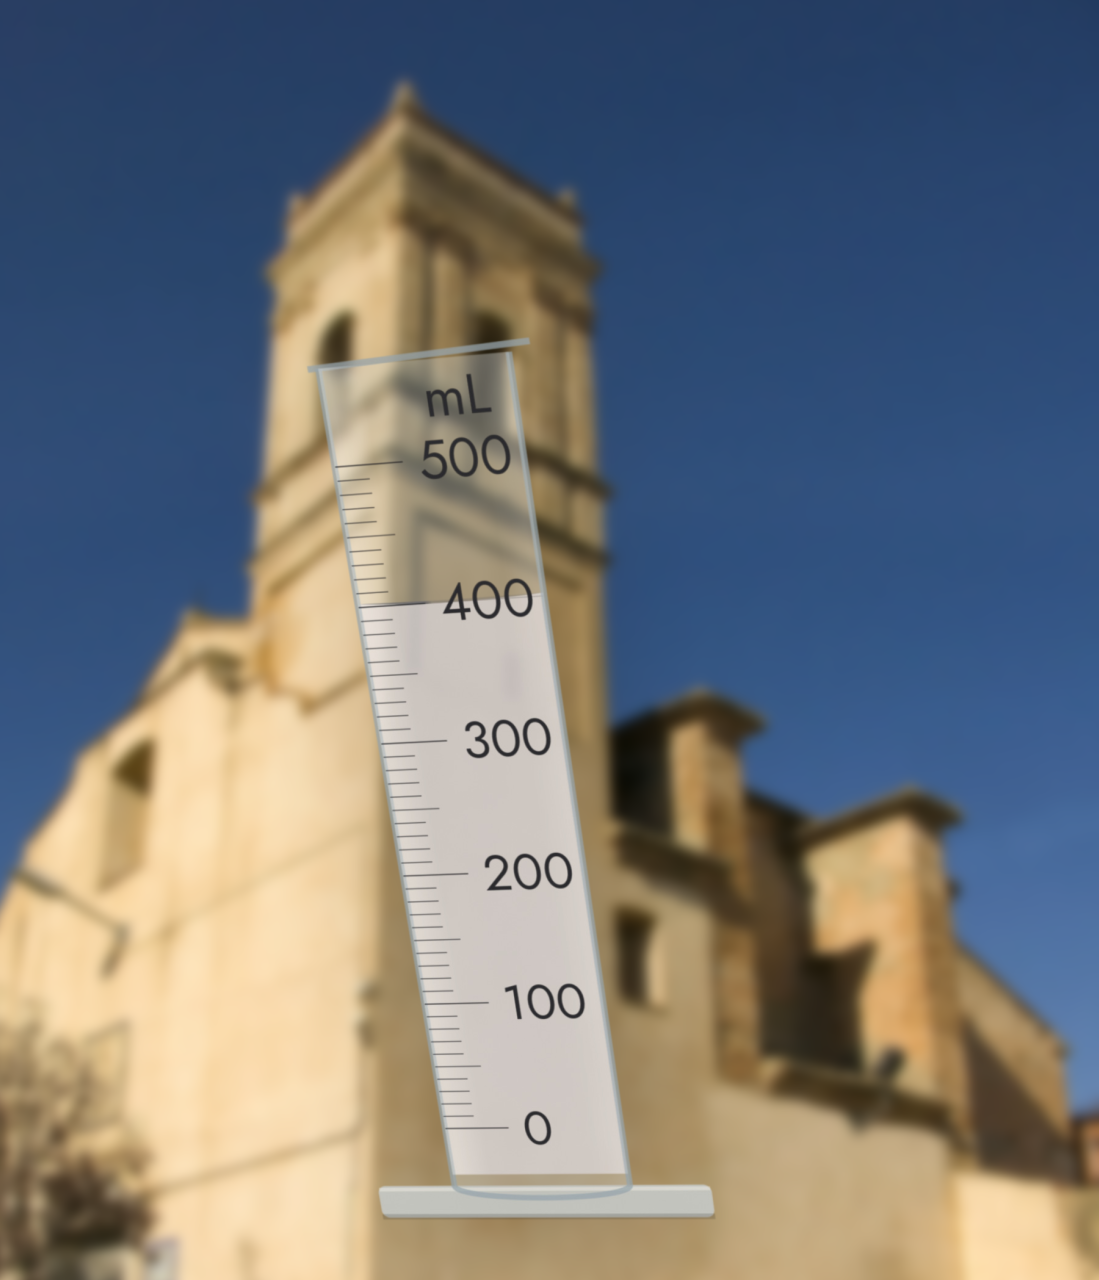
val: 400 mL
